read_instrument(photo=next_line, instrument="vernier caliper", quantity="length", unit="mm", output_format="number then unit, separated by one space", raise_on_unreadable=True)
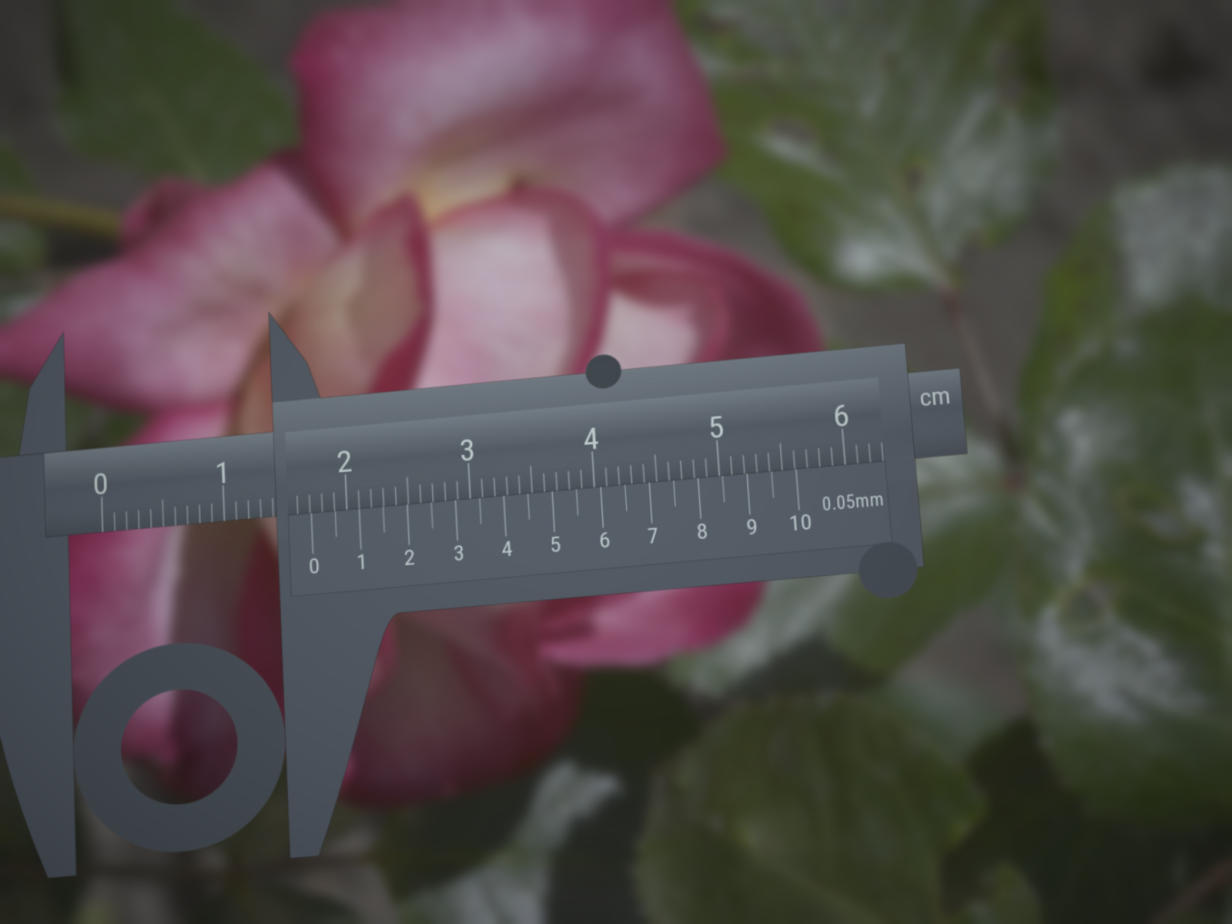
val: 17.1 mm
